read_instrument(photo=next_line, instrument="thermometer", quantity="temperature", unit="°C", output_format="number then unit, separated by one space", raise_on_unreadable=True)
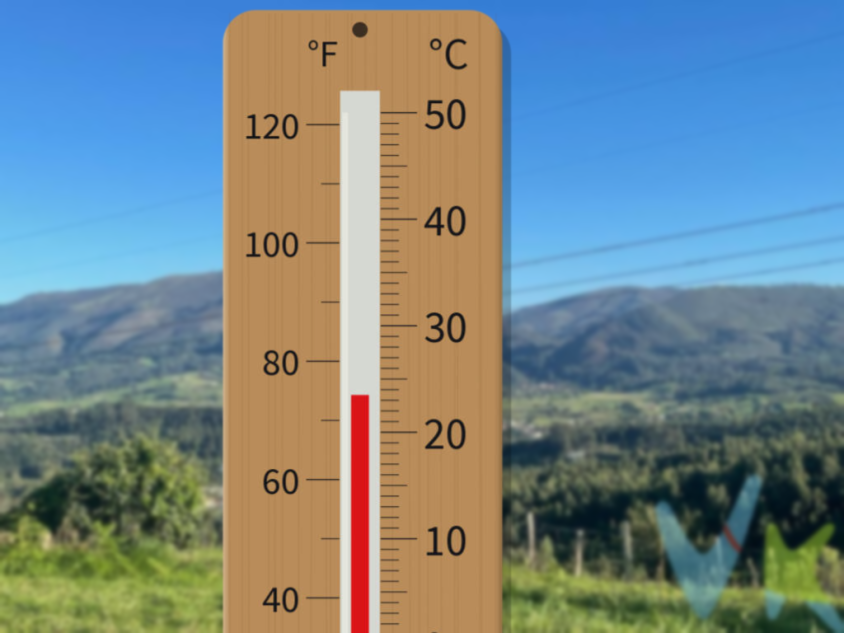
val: 23.5 °C
